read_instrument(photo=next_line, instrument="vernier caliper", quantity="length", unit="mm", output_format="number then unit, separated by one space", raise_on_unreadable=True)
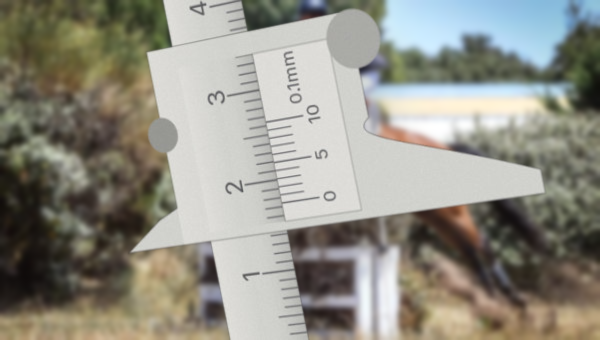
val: 17.4 mm
